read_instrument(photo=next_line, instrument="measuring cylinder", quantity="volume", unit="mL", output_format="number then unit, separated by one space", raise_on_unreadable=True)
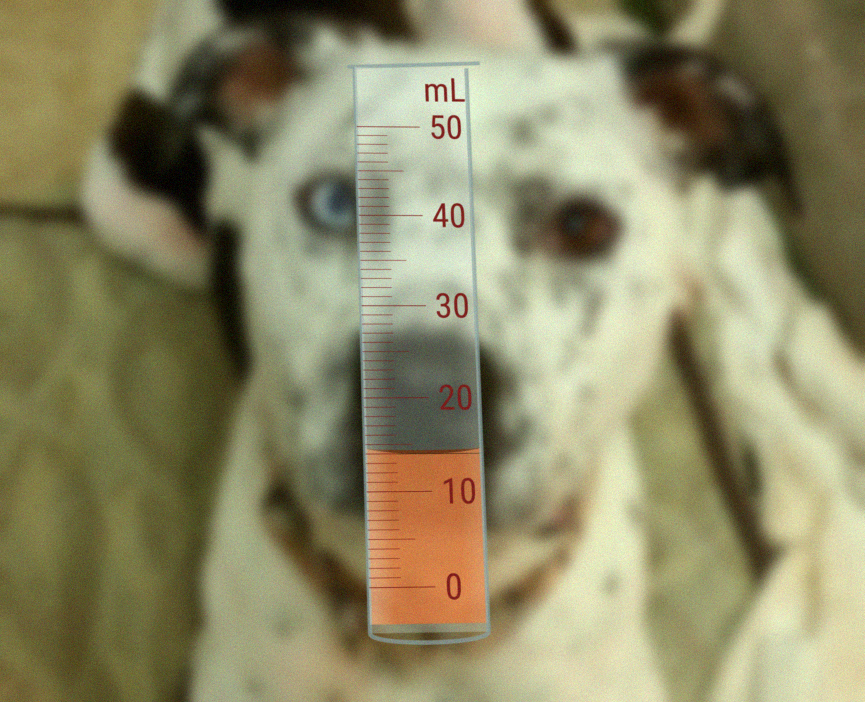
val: 14 mL
